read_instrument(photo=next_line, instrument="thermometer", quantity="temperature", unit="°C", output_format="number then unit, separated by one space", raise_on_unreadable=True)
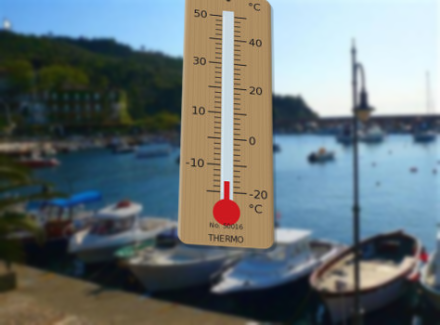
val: -16 °C
